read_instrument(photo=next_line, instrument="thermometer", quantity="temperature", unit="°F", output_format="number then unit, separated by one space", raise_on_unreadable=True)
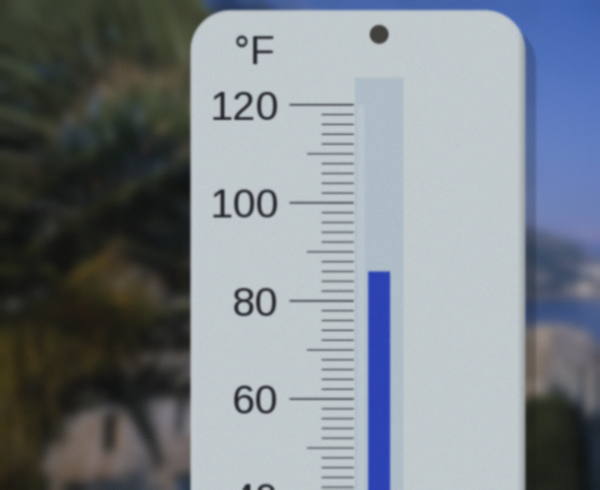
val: 86 °F
